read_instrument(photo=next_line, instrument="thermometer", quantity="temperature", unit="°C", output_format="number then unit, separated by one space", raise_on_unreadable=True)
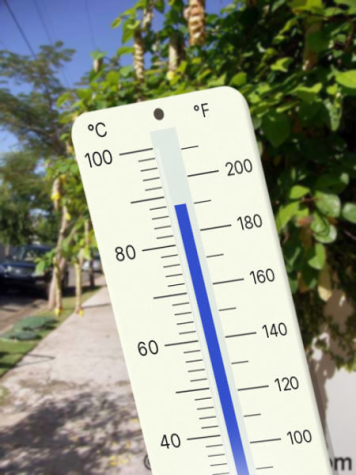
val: 88 °C
